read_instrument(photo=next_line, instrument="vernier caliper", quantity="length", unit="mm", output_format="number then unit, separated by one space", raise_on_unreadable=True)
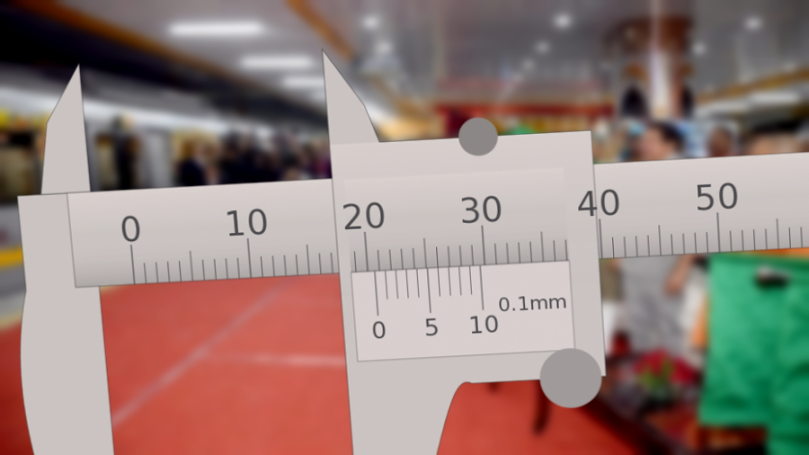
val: 20.6 mm
